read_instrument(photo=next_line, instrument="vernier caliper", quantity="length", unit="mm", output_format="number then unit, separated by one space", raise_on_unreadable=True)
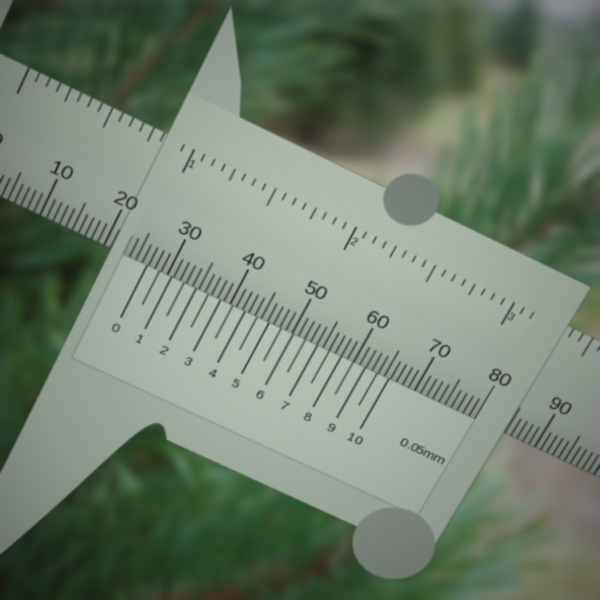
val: 26.8 mm
